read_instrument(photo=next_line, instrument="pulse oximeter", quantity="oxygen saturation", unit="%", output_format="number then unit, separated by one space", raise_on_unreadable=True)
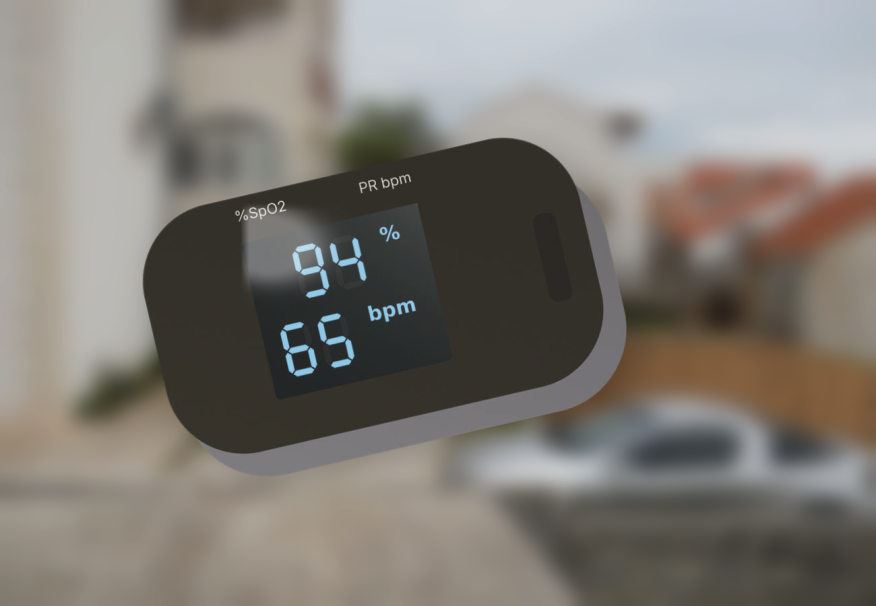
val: 94 %
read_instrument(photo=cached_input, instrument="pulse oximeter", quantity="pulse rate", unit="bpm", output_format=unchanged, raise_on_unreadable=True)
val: 65 bpm
